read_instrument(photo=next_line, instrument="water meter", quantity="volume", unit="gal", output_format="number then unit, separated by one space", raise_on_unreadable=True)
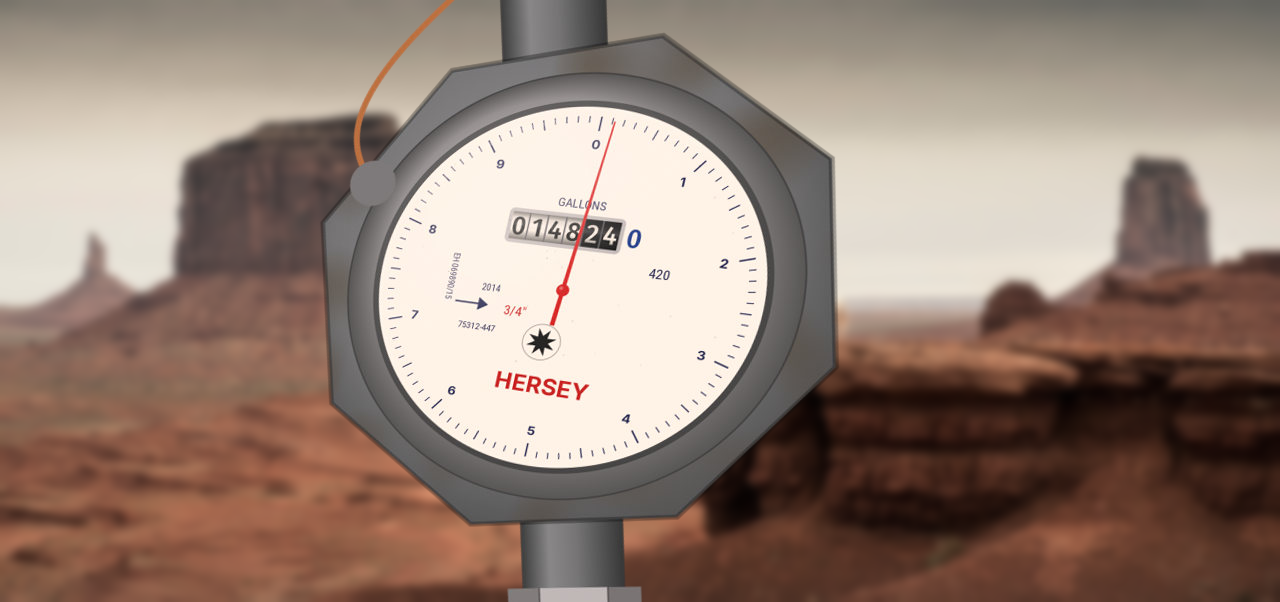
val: 148240.1 gal
